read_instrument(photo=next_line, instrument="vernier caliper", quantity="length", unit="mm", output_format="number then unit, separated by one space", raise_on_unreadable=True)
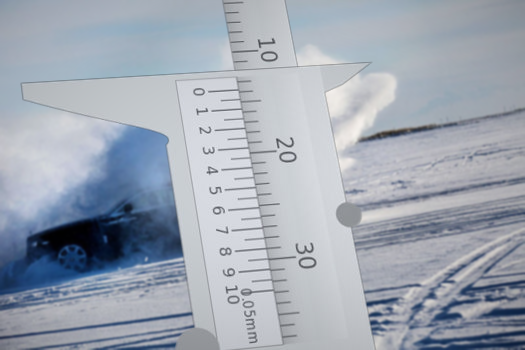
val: 13.8 mm
